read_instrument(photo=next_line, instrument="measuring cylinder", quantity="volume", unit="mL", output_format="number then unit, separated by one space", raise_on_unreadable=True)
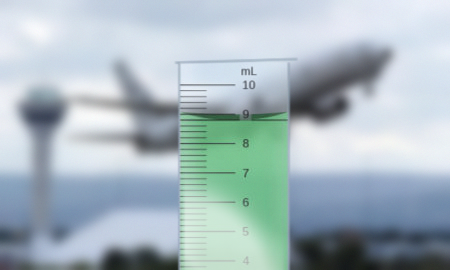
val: 8.8 mL
